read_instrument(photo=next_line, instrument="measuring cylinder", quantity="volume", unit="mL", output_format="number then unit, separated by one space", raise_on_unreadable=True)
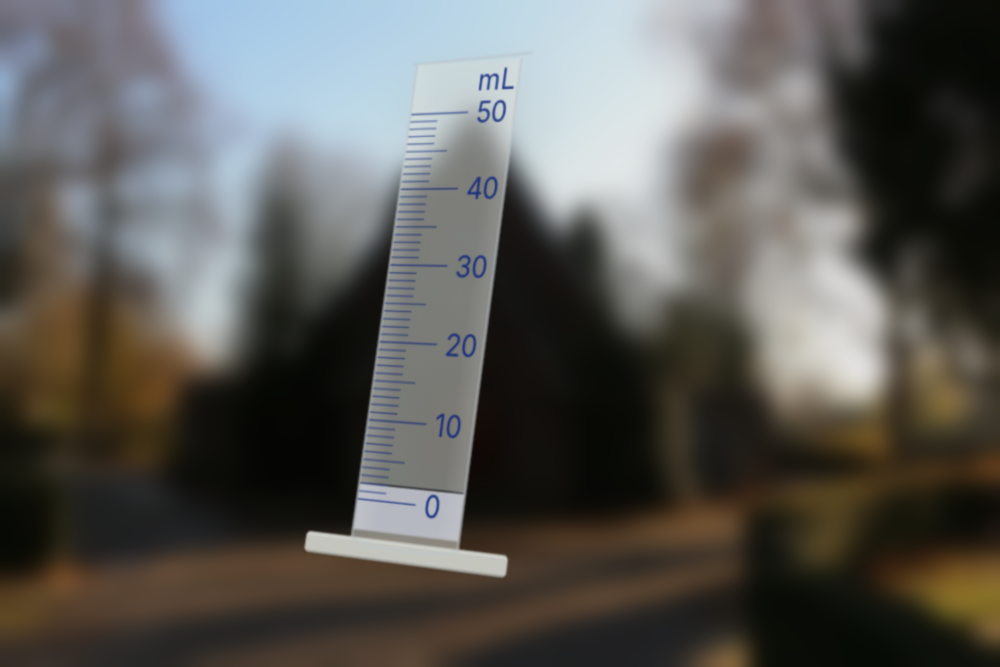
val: 2 mL
